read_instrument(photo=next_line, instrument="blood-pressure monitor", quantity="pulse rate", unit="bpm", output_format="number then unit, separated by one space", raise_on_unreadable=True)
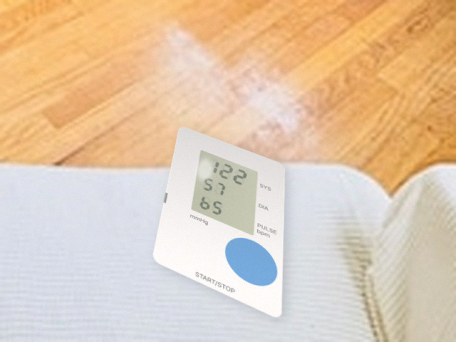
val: 65 bpm
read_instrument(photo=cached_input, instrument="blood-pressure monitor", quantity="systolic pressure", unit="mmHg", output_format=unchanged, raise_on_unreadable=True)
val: 122 mmHg
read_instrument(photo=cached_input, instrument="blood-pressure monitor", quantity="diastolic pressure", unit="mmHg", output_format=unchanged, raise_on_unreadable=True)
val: 57 mmHg
